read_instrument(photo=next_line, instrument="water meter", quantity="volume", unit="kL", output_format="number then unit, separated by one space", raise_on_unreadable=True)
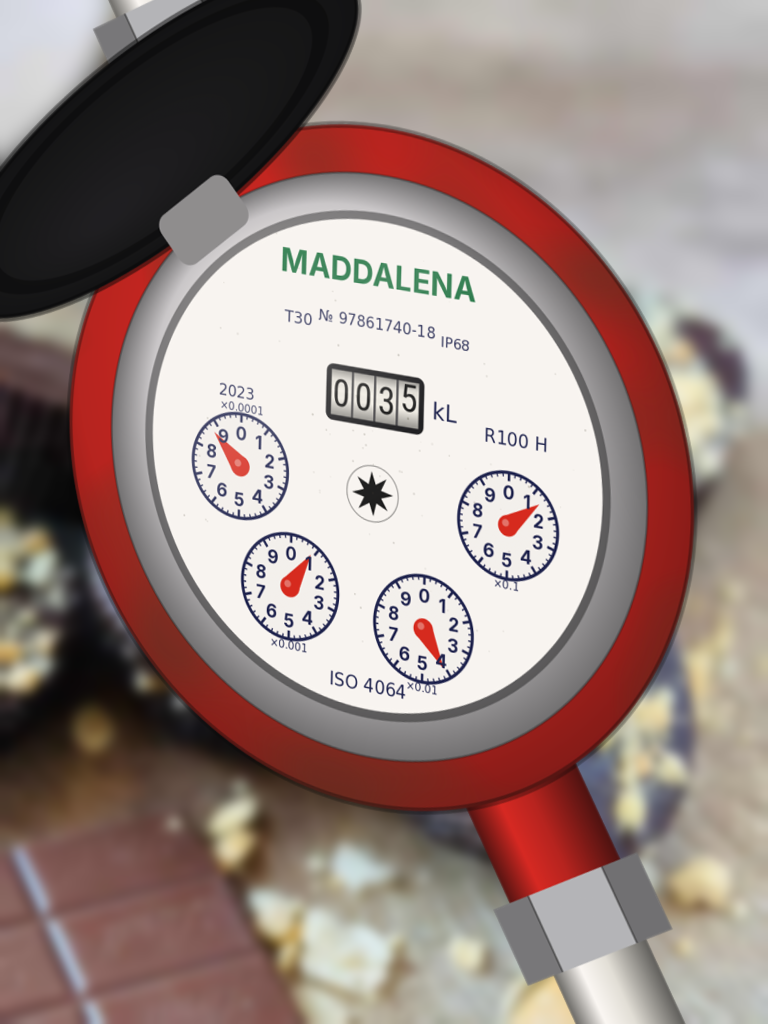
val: 35.1408 kL
